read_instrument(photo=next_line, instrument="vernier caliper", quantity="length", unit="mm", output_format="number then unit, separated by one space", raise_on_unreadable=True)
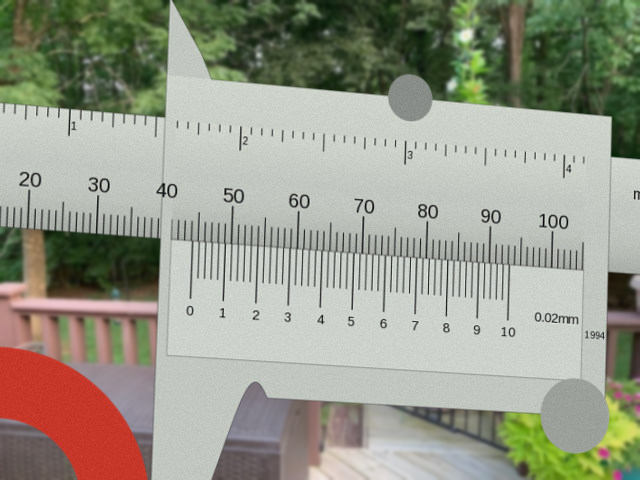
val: 44.2 mm
